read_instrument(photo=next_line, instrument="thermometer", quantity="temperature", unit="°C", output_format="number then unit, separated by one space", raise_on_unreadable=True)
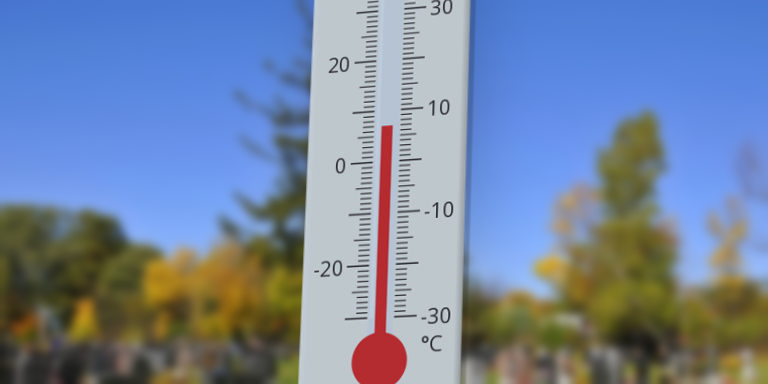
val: 7 °C
